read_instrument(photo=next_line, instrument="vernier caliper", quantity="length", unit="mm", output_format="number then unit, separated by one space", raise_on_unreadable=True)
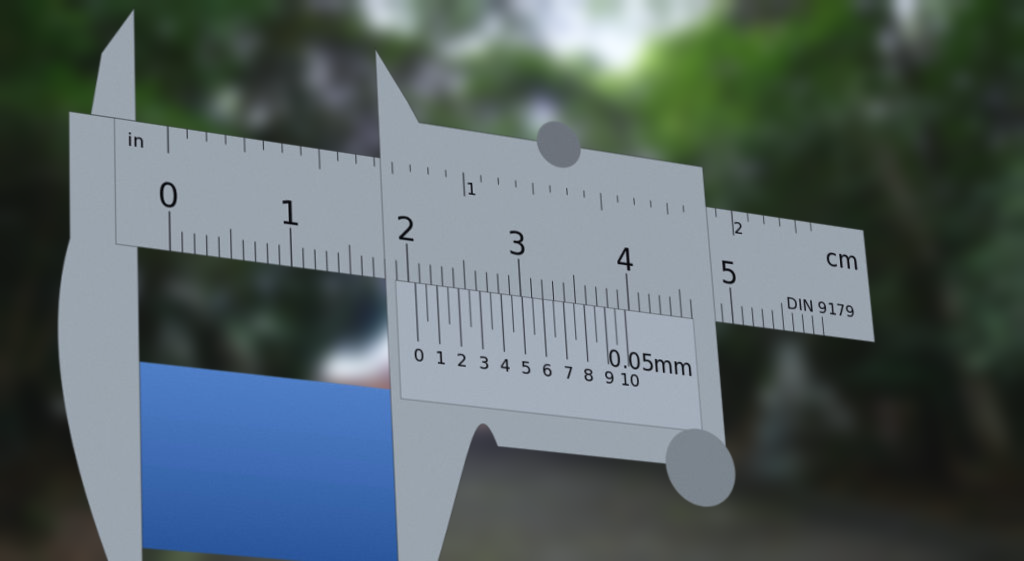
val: 20.6 mm
